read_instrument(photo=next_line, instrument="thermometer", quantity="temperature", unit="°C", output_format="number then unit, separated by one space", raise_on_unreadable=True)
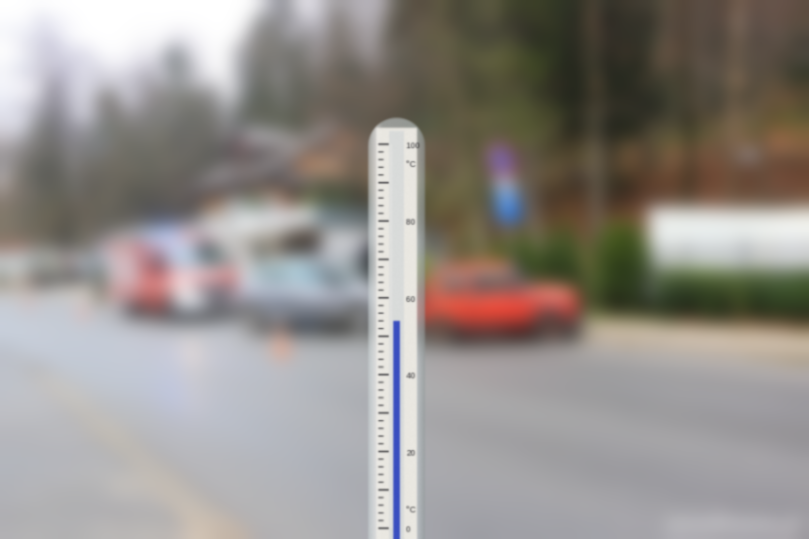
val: 54 °C
